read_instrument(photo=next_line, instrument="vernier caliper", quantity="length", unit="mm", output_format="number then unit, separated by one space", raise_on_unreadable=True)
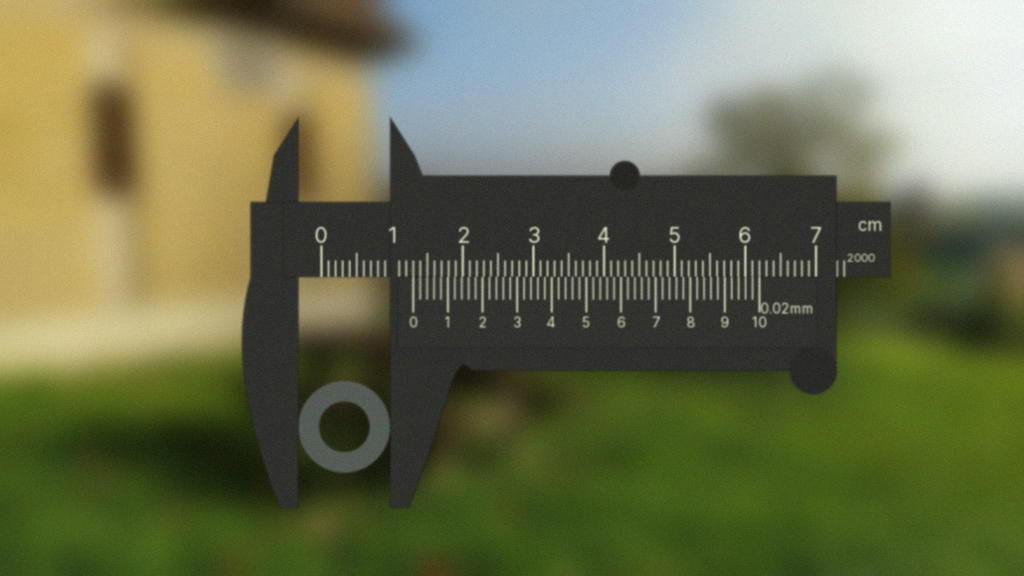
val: 13.0 mm
